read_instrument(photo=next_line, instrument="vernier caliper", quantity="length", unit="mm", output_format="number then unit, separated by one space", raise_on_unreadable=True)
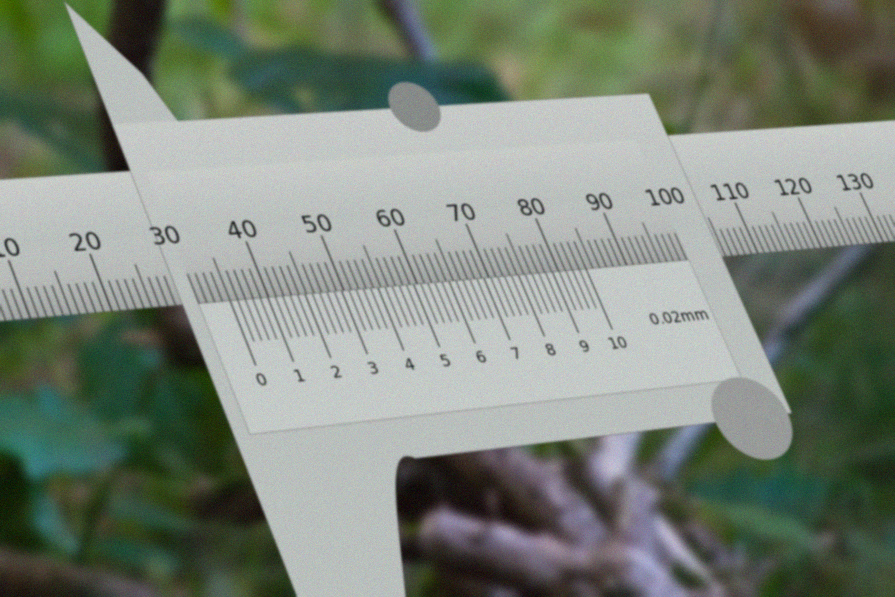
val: 35.0 mm
